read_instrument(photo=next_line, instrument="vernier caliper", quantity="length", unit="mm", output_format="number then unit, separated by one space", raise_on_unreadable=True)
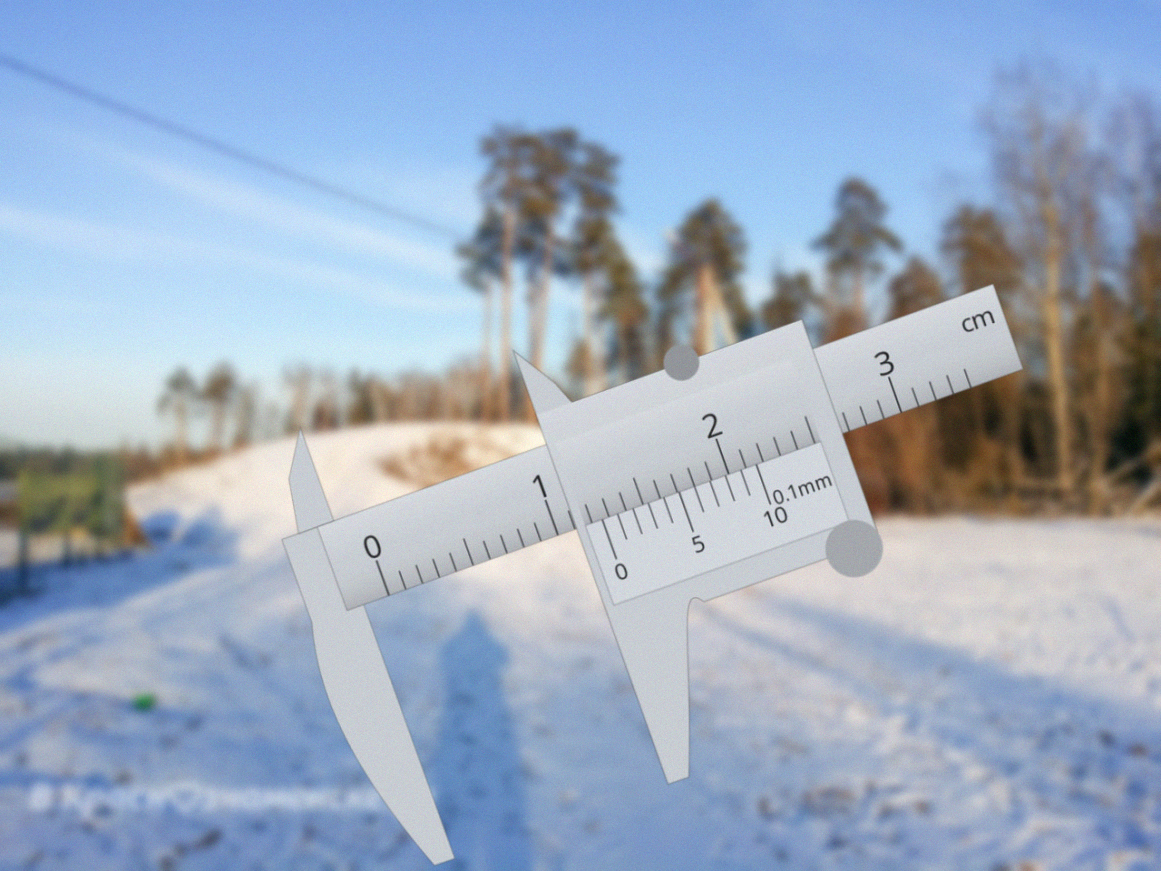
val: 12.6 mm
